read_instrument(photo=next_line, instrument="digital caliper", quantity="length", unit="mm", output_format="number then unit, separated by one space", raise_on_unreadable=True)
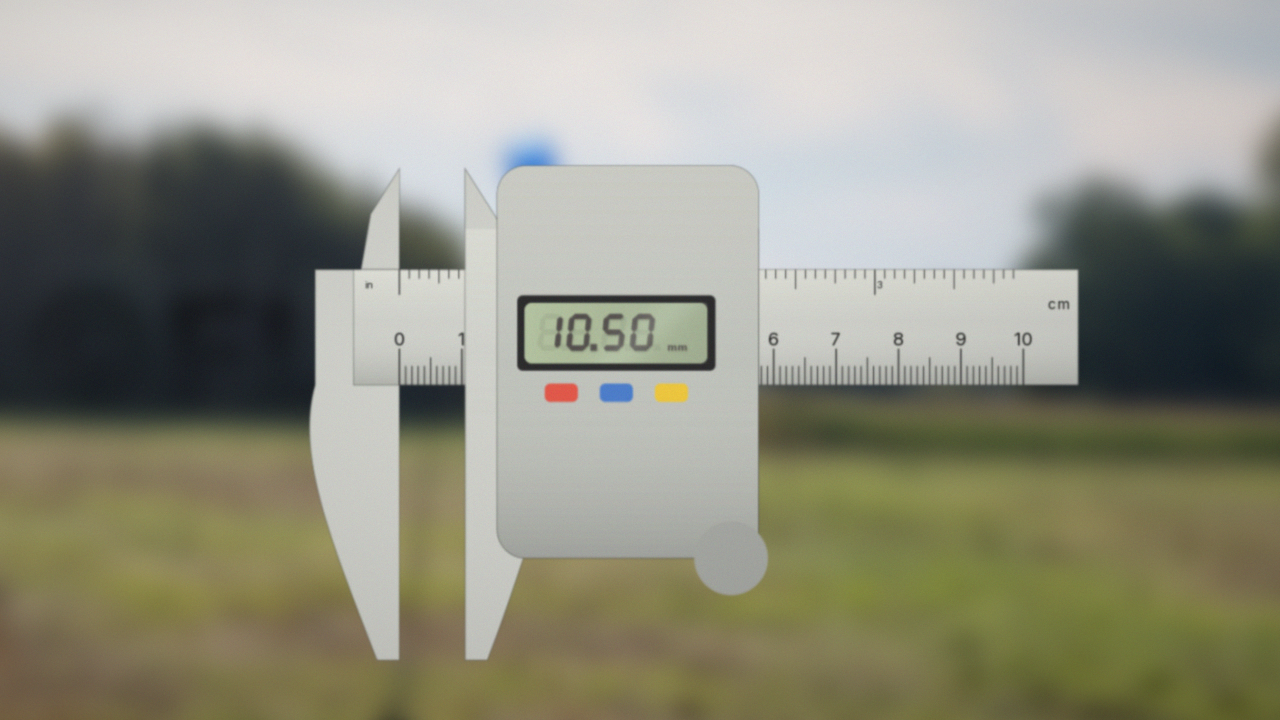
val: 10.50 mm
